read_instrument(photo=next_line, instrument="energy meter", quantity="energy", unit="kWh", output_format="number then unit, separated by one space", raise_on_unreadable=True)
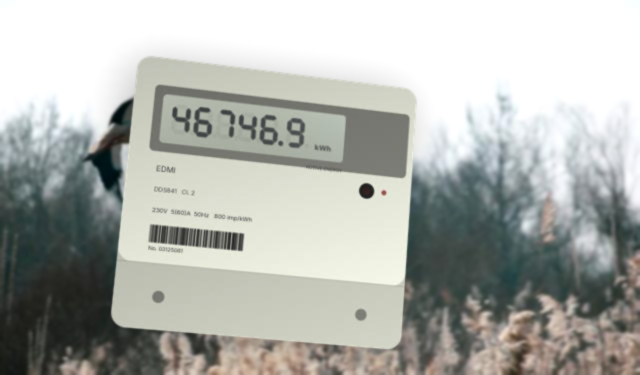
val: 46746.9 kWh
